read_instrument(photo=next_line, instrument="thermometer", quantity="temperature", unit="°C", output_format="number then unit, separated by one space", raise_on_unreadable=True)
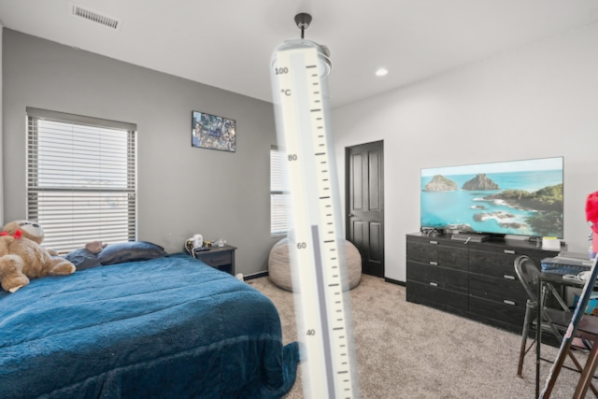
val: 64 °C
